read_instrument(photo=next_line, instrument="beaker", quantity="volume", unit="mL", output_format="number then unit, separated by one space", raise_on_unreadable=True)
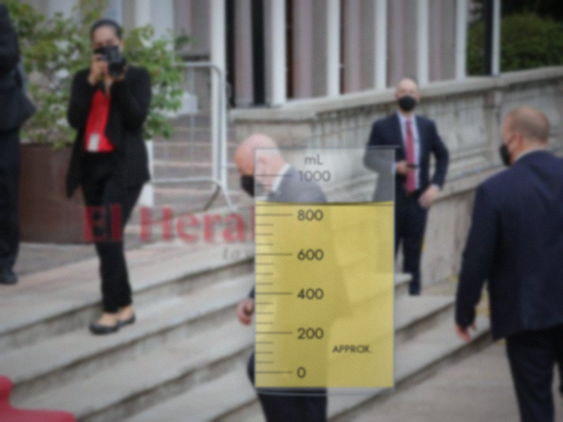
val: 850 mL
